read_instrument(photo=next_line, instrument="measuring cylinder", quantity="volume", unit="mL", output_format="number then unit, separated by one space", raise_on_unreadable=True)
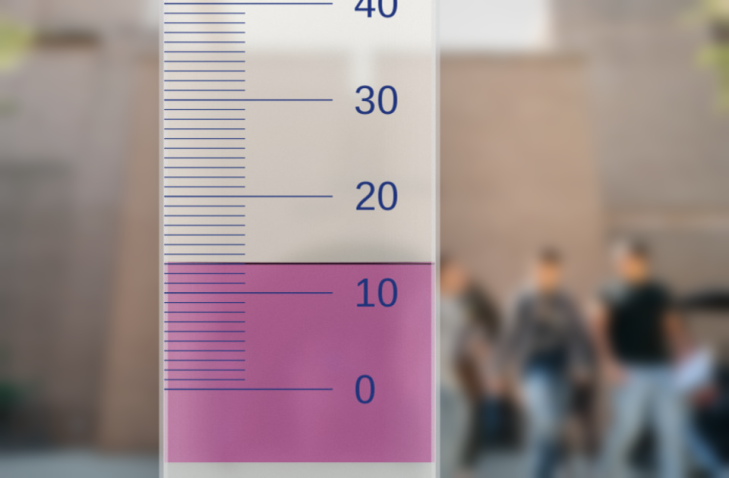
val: 13 mL
